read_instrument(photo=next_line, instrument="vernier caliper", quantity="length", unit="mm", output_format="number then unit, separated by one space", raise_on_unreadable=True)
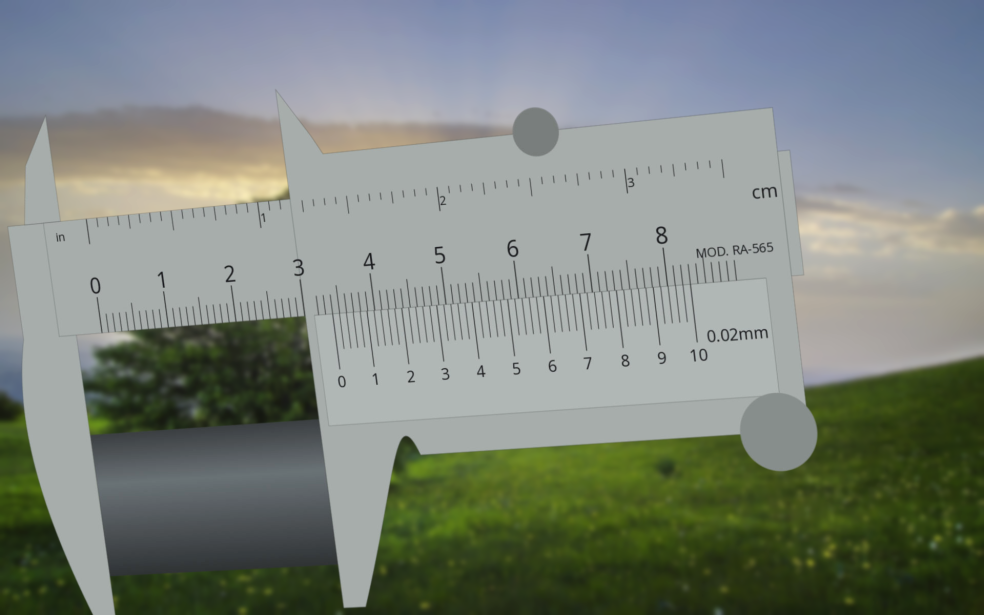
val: 34.0 mm
